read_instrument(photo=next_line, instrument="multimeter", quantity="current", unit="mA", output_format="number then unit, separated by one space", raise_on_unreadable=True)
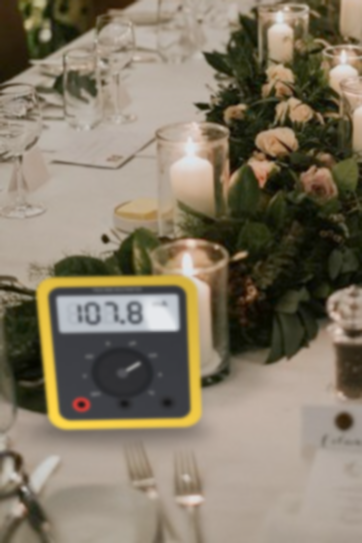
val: 107.8 mA
